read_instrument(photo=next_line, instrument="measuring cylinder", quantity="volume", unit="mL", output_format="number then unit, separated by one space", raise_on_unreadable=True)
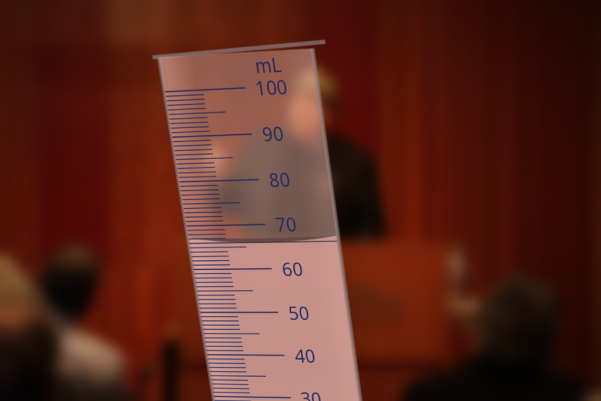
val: 66 mL
